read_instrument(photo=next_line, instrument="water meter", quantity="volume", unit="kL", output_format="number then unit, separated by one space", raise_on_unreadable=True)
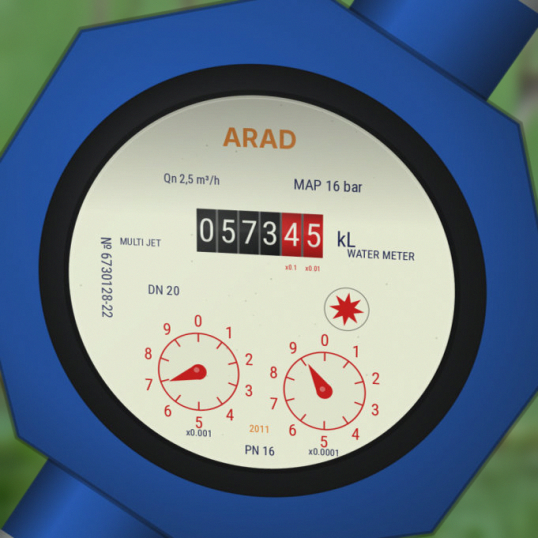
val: 573.4569 kL
